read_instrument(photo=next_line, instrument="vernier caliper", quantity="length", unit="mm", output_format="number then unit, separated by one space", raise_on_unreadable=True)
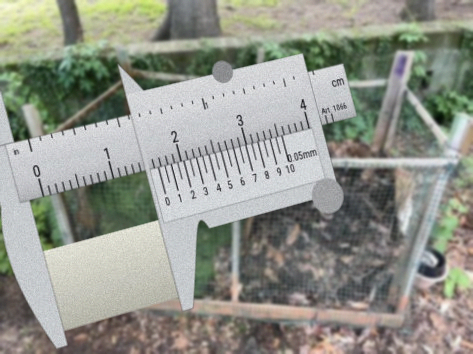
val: 16.6 mm
